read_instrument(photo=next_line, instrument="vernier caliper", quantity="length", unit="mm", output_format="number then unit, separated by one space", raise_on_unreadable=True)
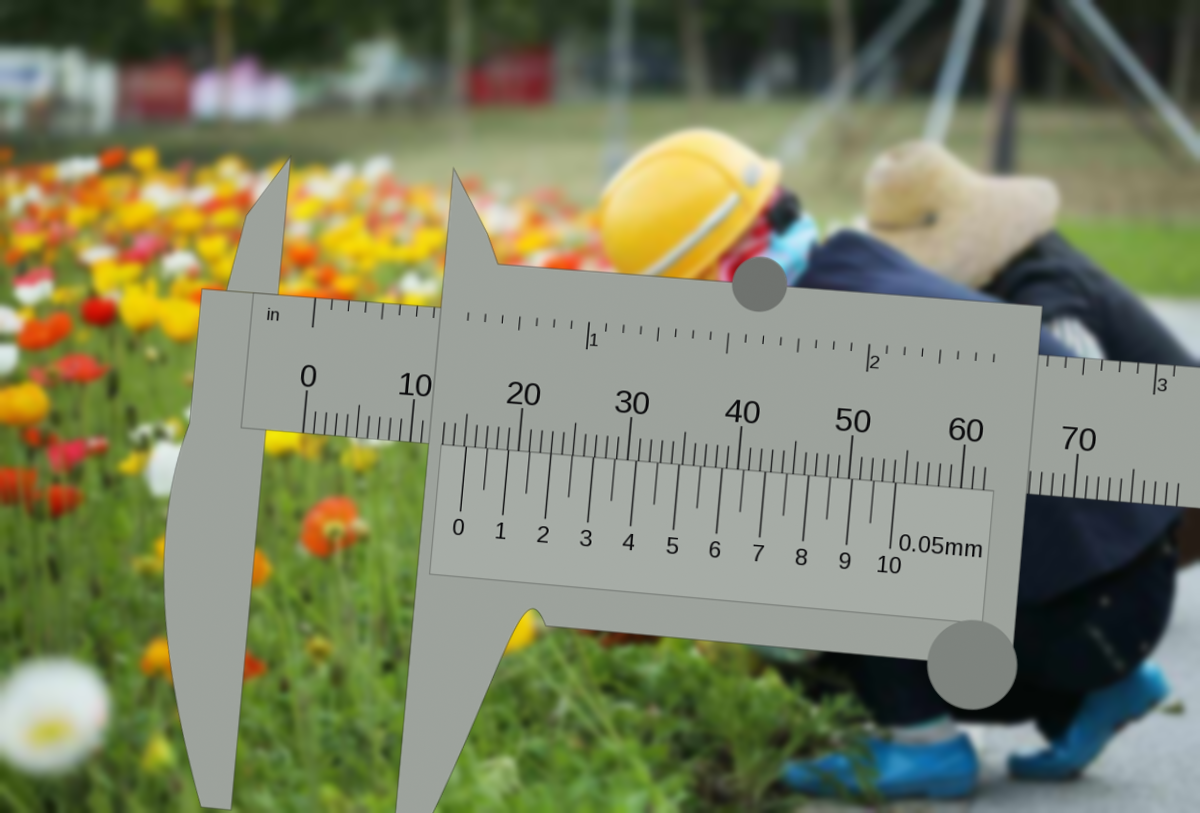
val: 15.2 mm
